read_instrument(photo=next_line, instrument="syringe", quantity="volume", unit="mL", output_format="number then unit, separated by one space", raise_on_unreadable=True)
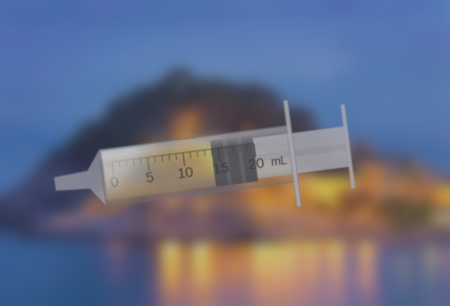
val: 14 mL
